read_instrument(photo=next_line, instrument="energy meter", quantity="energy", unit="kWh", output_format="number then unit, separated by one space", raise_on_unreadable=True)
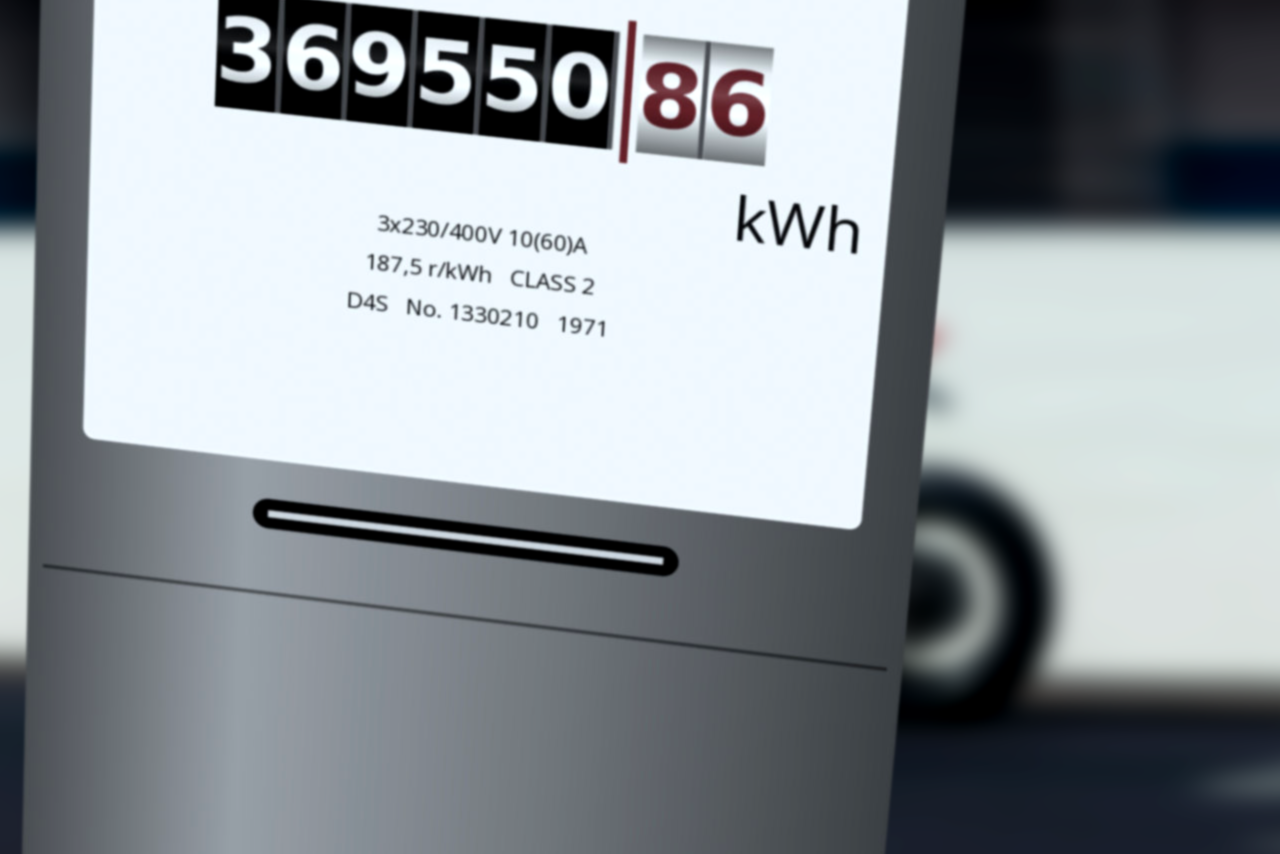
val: 369550.86 kWh
